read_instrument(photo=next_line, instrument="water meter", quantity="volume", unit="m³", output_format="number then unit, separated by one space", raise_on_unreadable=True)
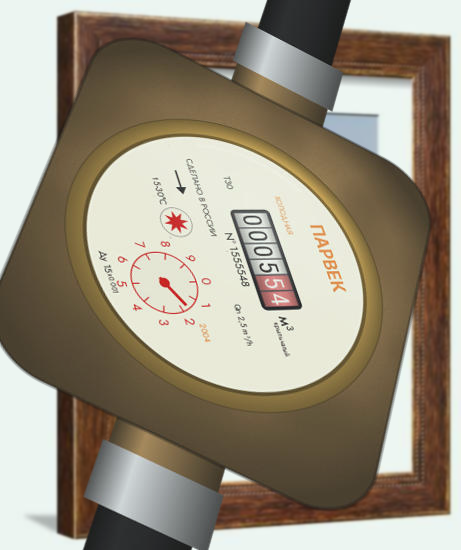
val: 5.541 m³
